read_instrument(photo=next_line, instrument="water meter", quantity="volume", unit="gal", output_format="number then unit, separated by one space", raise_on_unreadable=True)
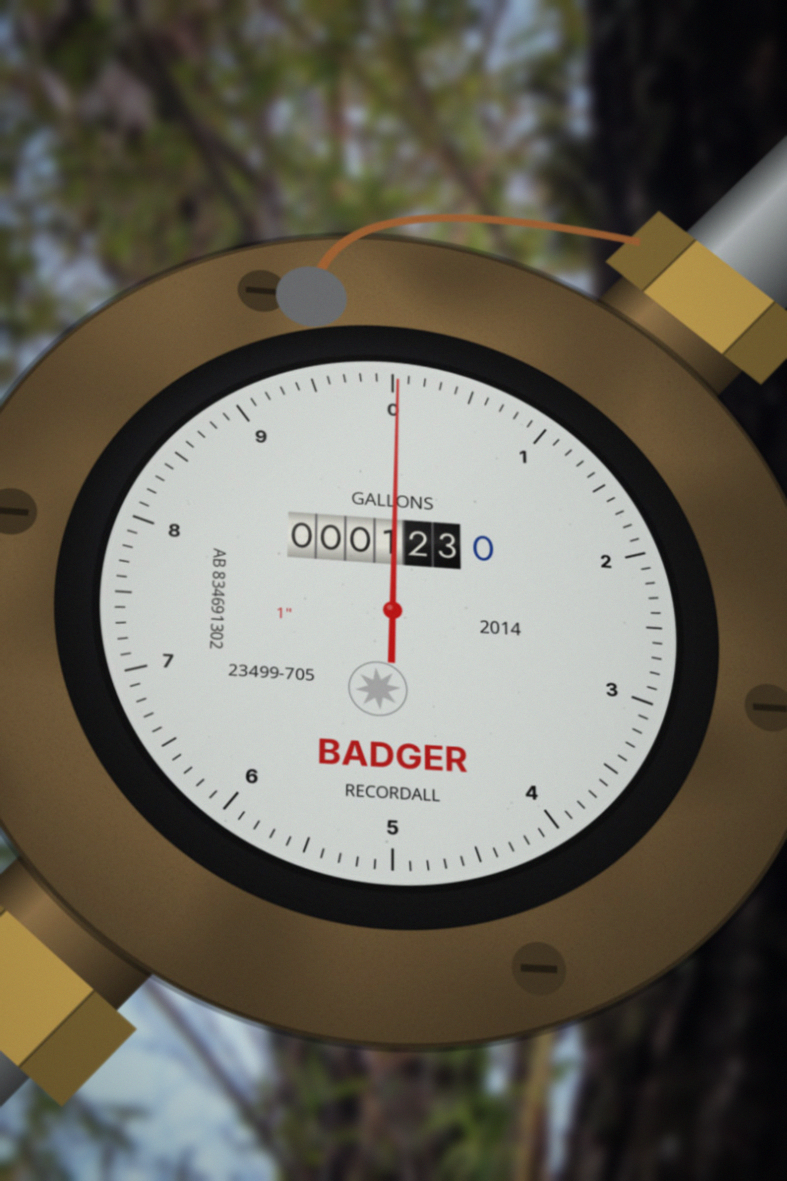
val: 1230.0 gal
